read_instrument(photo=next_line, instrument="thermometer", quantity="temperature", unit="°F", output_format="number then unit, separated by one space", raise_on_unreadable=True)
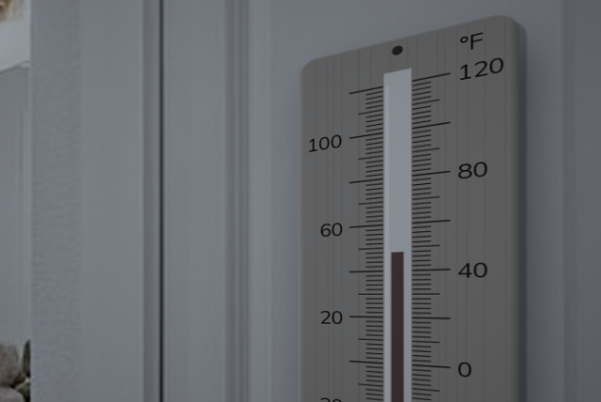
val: 48 °F
